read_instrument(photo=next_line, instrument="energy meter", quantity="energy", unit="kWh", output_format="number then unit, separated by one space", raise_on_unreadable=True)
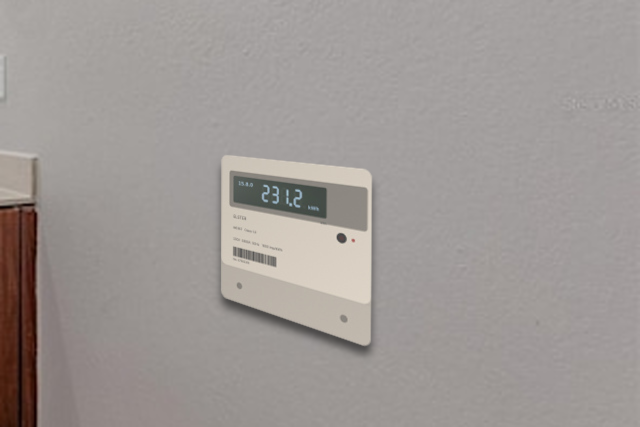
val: 231.2 kWh
